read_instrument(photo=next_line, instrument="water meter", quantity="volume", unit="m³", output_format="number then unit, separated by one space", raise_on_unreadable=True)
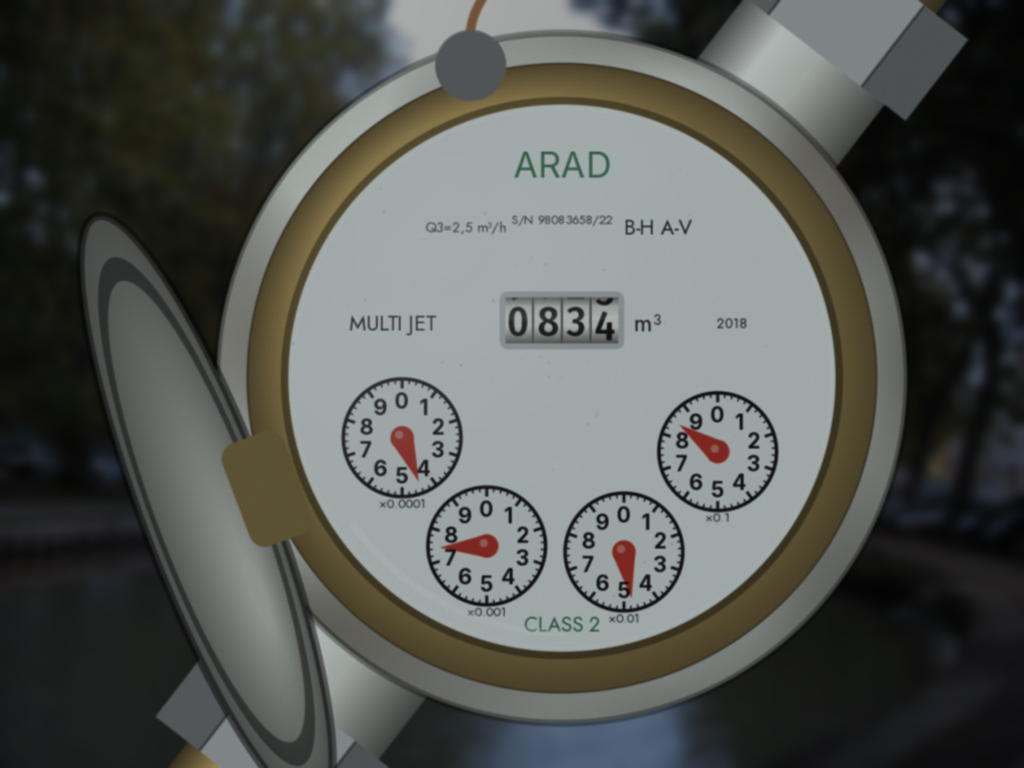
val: 833.8474 m³
